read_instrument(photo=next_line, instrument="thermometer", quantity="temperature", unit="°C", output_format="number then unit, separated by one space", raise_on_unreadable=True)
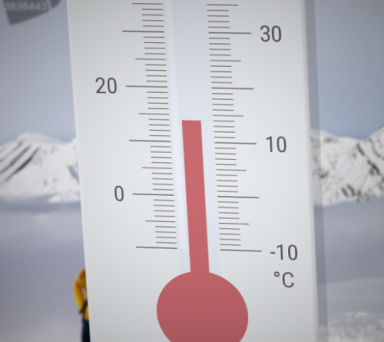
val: 14 °C
